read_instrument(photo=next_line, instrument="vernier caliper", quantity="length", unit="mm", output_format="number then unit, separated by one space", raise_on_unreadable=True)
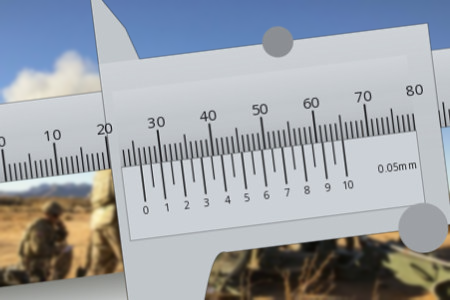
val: 26.0 mm
